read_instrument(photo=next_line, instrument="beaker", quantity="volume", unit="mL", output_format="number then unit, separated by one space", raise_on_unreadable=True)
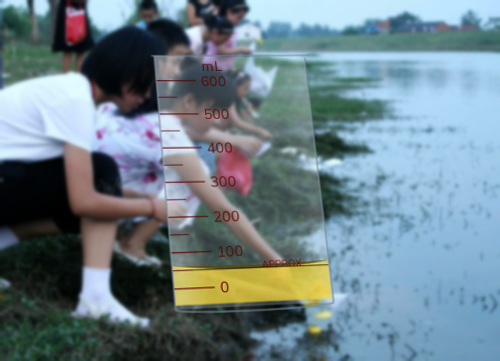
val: 50 mL
